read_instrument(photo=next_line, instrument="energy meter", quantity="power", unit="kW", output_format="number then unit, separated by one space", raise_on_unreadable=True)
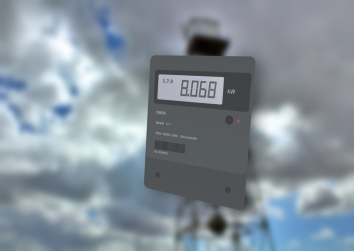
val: 8.068 kW
